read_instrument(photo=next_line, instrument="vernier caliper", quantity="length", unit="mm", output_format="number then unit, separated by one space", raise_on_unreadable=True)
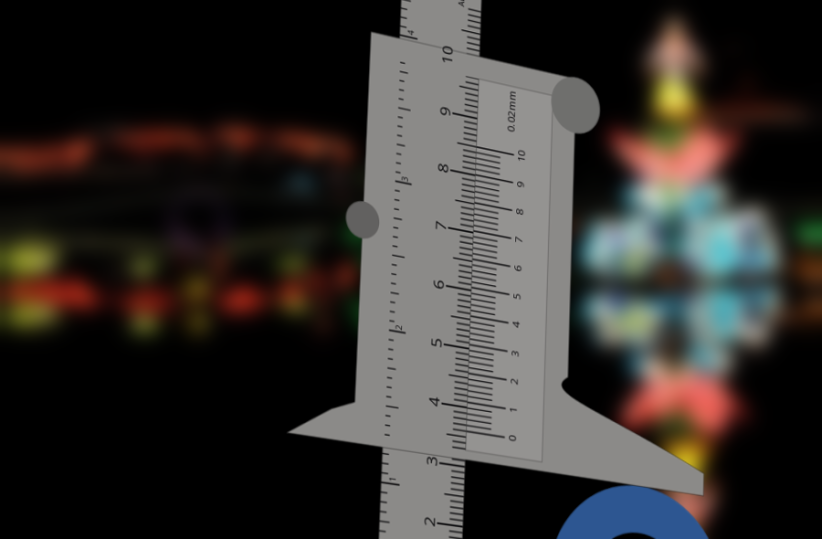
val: 36.0 mm
